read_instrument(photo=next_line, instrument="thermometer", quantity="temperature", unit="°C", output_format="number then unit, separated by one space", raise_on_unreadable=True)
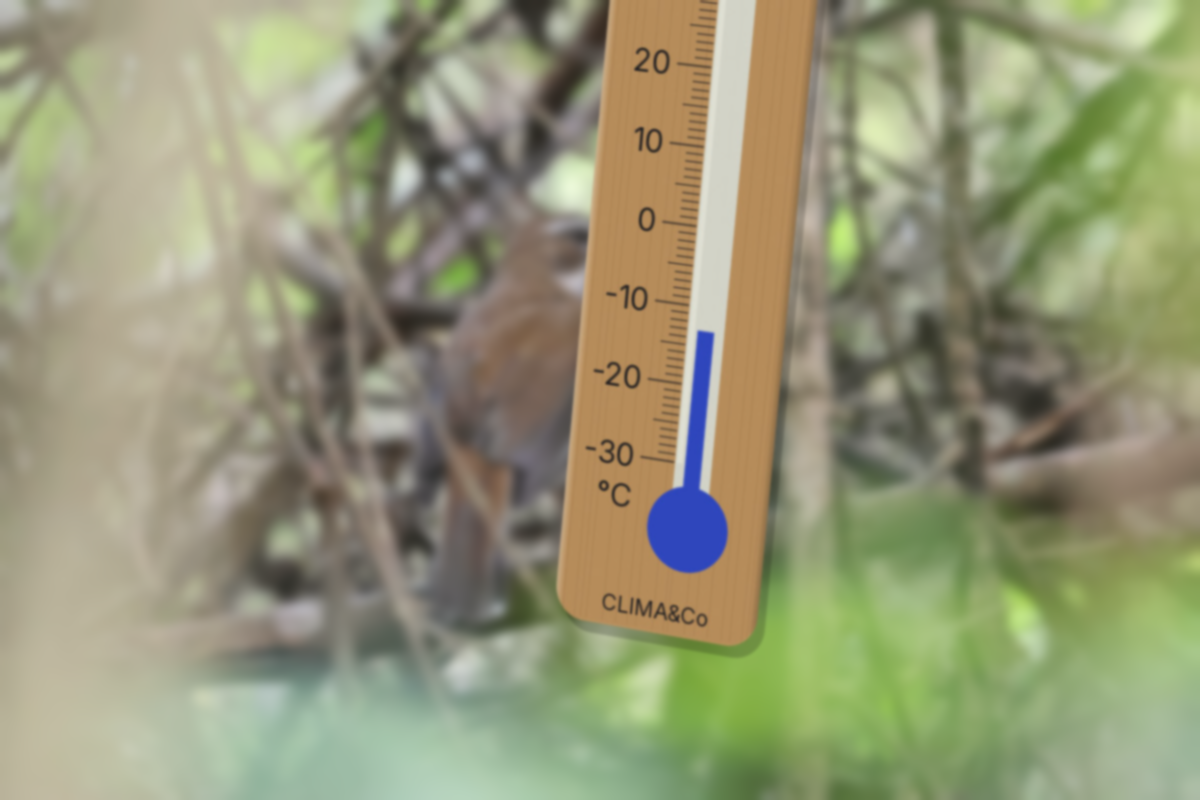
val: -13 °C
